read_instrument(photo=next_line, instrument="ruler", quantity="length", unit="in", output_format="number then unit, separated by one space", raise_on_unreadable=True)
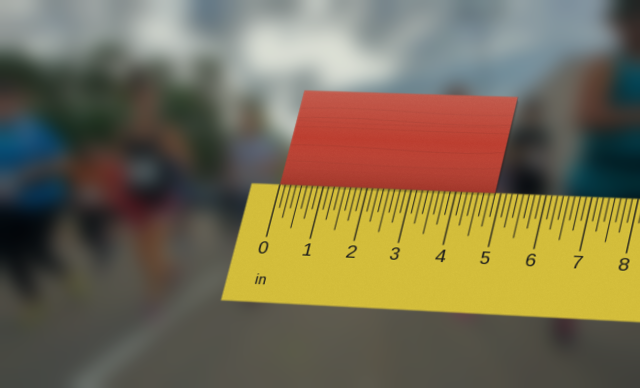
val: 4.875 in
